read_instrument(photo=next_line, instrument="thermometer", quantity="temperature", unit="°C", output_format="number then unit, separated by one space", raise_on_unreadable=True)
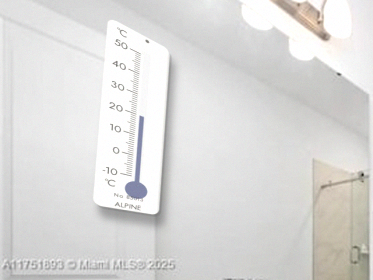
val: 20 °C
